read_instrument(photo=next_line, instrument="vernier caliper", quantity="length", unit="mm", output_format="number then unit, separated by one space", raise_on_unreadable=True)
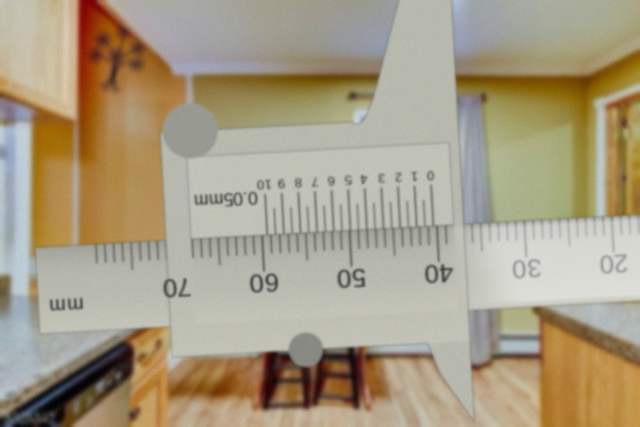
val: 40.4 mm
